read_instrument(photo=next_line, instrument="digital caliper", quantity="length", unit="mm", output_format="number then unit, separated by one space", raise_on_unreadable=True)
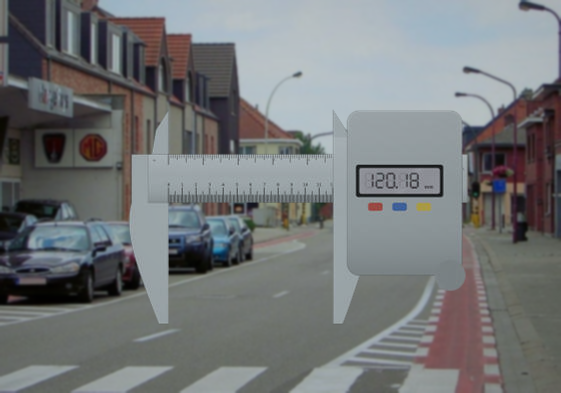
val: 120.18 mm
